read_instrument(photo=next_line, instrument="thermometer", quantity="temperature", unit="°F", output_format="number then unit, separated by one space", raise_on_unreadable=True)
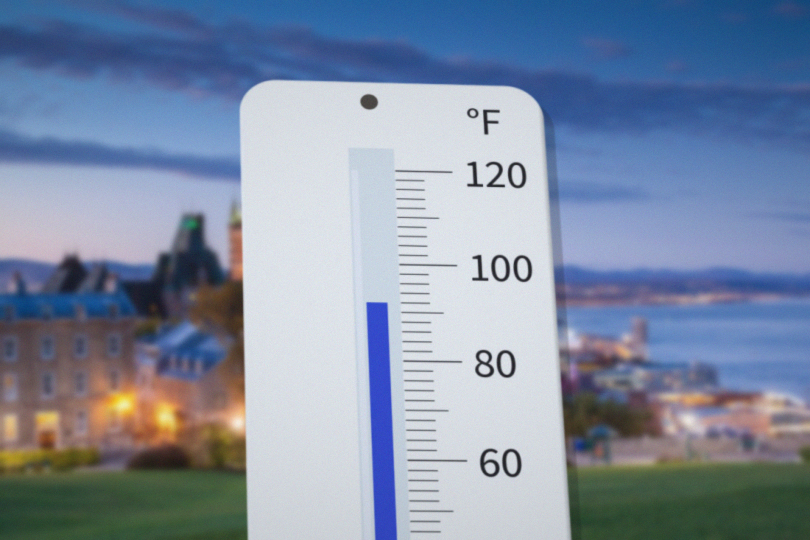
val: 92 °F
